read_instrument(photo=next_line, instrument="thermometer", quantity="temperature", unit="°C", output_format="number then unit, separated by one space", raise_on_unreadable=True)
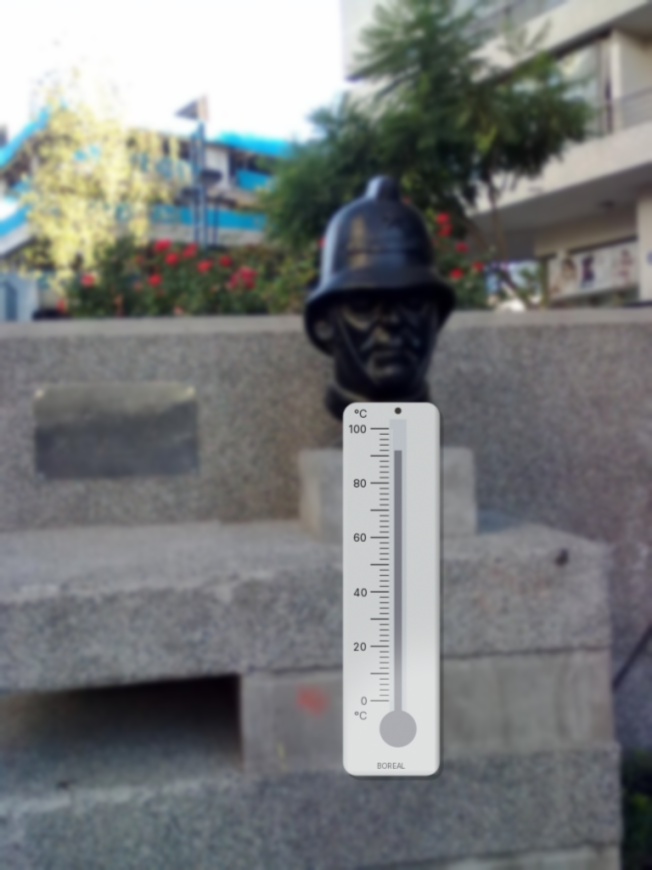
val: 92 °C
